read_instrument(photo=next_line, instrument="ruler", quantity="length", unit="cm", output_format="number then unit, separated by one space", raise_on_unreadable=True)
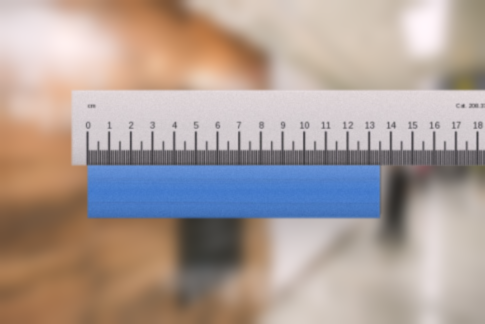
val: 13.5 cm
